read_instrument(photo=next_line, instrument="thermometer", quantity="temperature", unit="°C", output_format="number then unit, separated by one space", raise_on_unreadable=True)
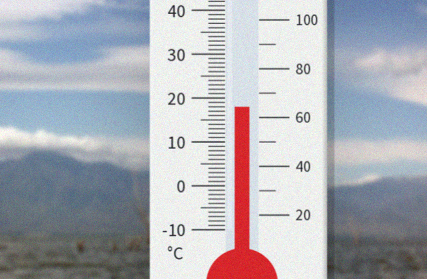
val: 18 °C
